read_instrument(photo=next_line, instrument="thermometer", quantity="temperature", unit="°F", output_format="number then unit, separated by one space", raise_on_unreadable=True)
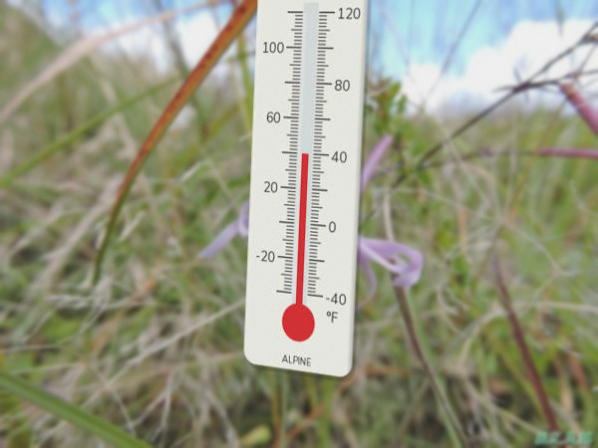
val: 40 °F
